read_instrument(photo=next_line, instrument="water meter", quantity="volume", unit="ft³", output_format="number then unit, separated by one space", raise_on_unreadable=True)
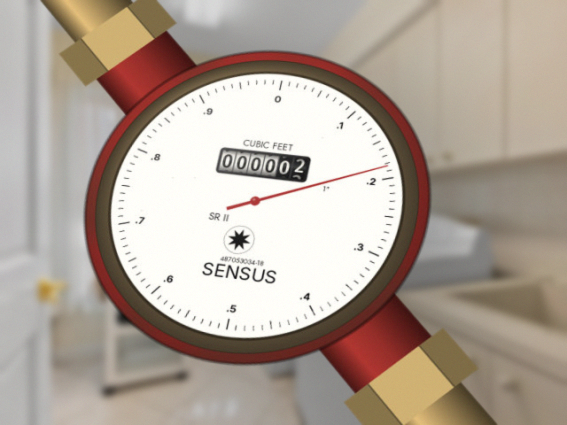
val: 2.18 ft³
